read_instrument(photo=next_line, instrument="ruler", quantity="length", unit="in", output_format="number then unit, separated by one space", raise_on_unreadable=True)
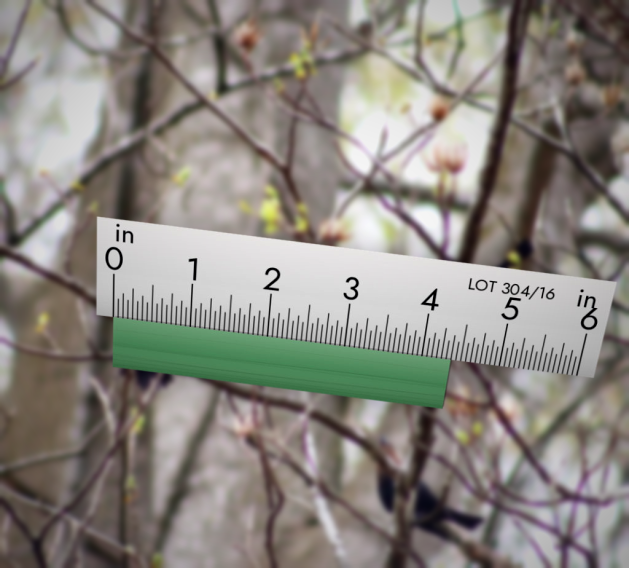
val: 4.375 in
